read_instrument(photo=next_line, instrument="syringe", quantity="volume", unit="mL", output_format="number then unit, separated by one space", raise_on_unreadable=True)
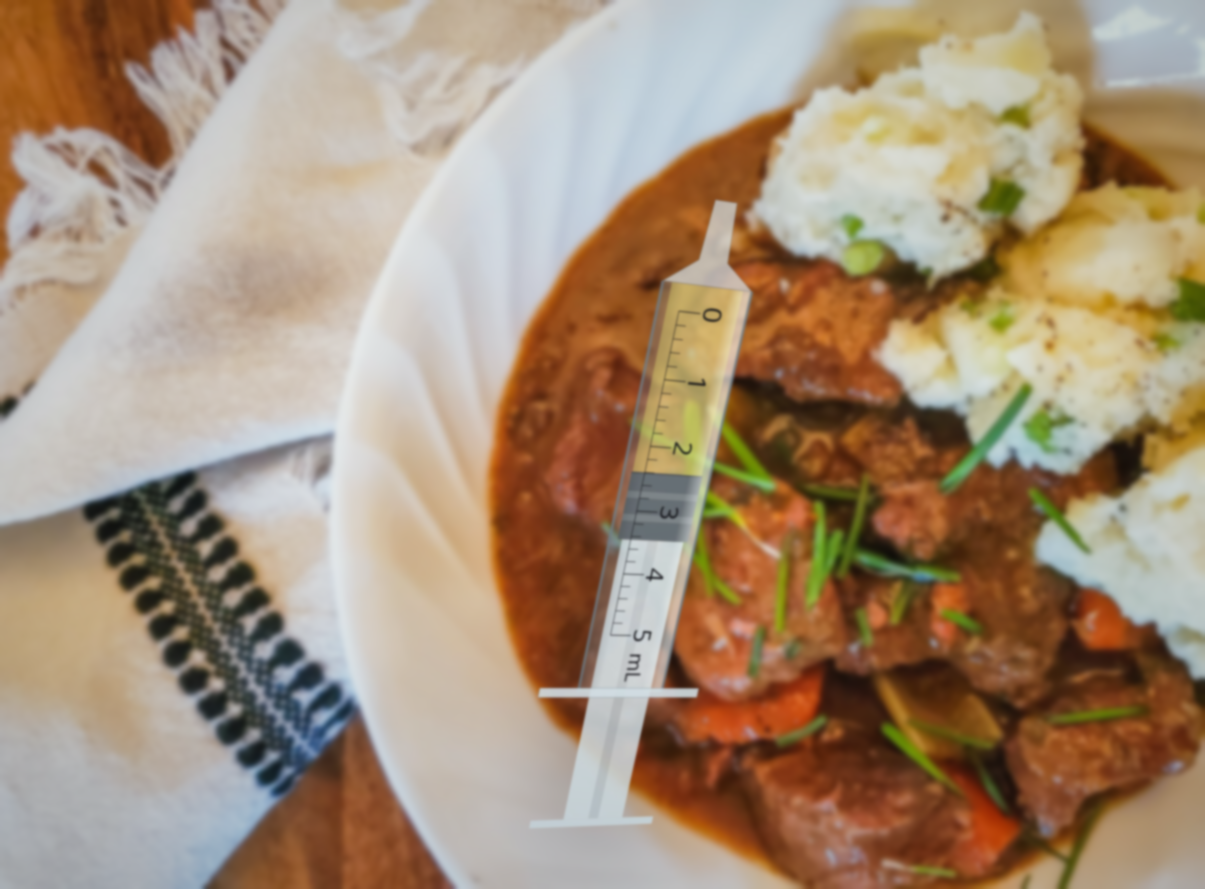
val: 2.4 mL
